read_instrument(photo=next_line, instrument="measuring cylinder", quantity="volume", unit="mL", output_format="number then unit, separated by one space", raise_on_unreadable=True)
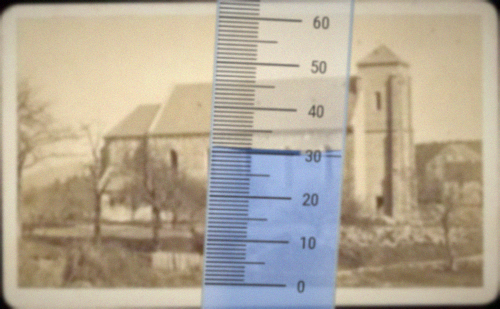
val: 30 mL
